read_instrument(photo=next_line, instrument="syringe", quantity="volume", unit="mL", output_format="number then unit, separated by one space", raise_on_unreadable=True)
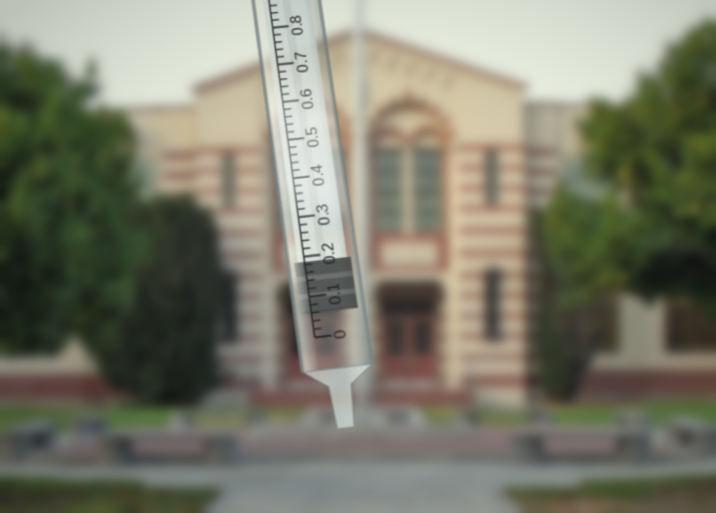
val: 0.06 mL
